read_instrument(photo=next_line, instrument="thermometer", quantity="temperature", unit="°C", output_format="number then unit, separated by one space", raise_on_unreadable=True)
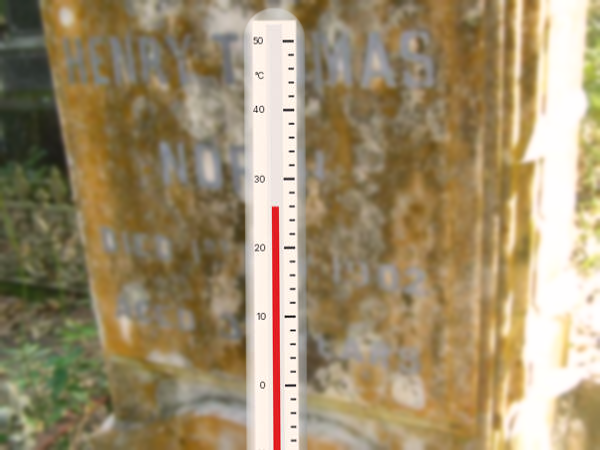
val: 26 °C
